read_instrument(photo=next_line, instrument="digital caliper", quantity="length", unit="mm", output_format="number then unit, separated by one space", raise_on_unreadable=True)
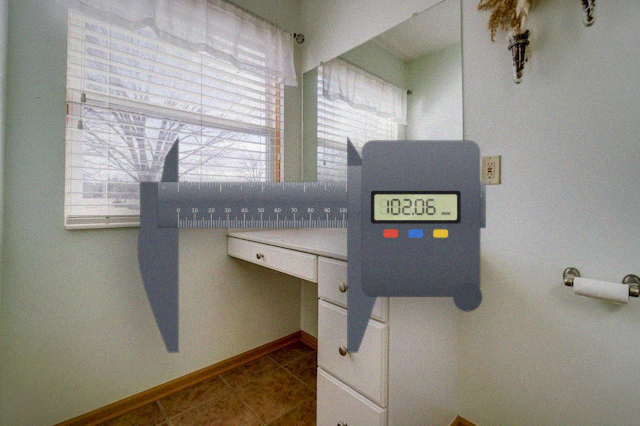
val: 102.06 mm
